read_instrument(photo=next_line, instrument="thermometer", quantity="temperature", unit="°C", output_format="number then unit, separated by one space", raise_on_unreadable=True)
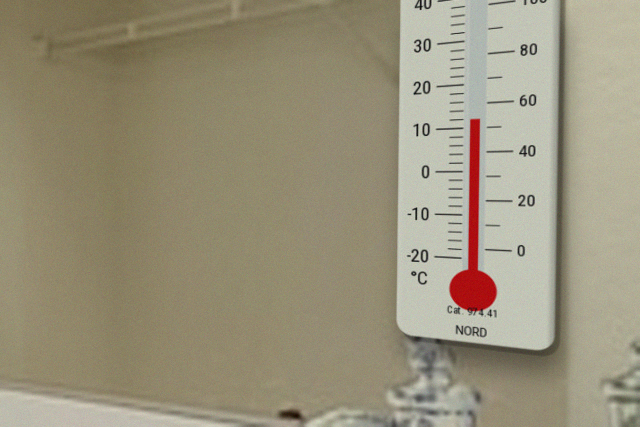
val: 12 °C
